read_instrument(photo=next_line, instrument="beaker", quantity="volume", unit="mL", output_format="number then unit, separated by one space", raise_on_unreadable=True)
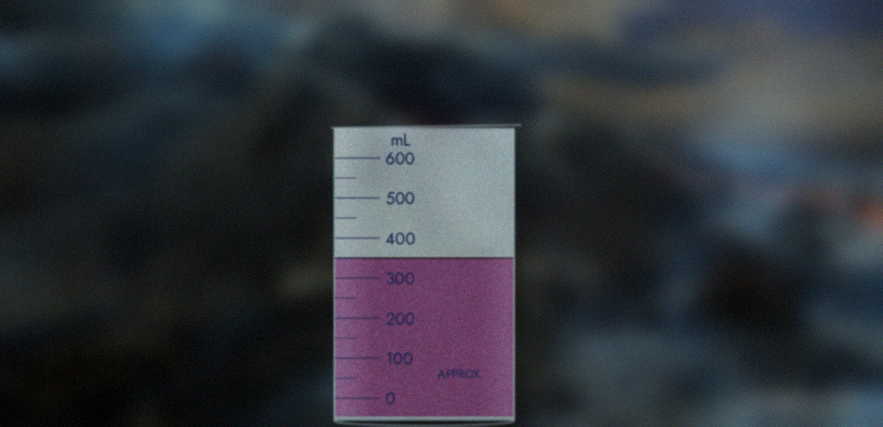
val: 350 mL
